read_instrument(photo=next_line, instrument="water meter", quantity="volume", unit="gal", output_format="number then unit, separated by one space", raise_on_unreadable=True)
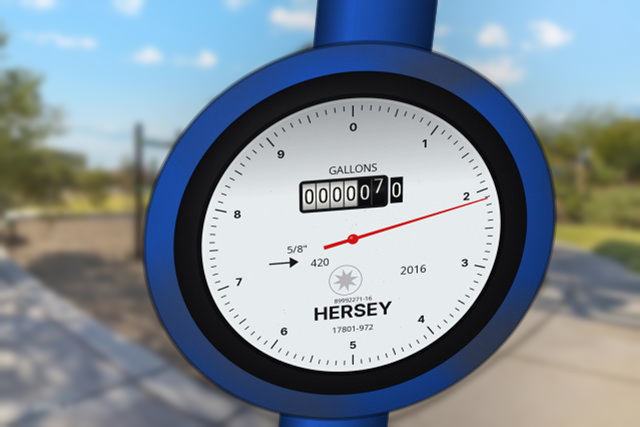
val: 72.1 gal
